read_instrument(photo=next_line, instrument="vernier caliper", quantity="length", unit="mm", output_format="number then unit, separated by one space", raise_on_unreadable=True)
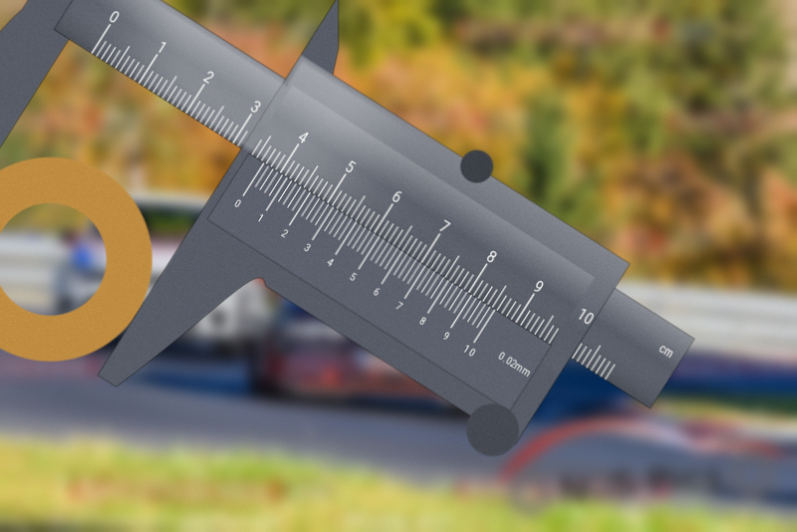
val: 36.6 mm
